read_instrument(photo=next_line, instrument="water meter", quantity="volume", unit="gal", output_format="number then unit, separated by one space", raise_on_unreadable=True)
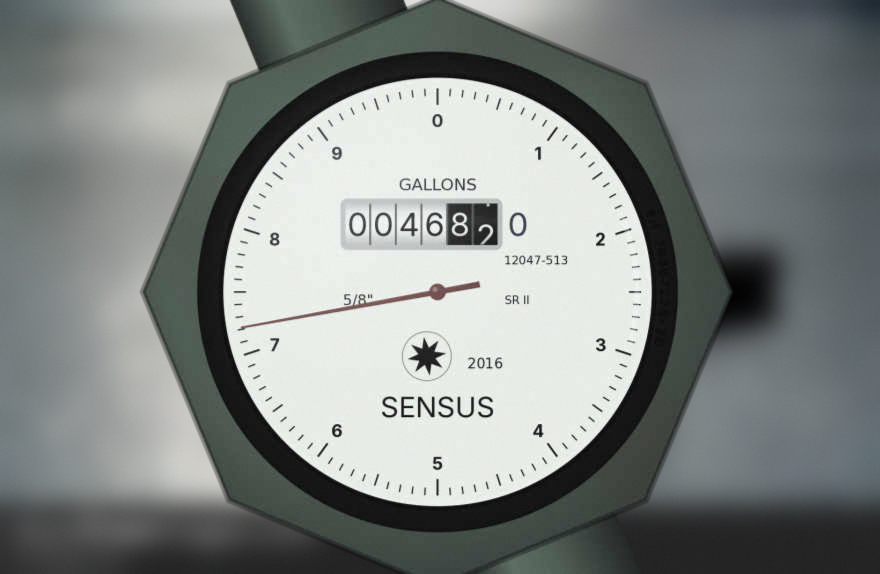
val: 46817.2 gal
